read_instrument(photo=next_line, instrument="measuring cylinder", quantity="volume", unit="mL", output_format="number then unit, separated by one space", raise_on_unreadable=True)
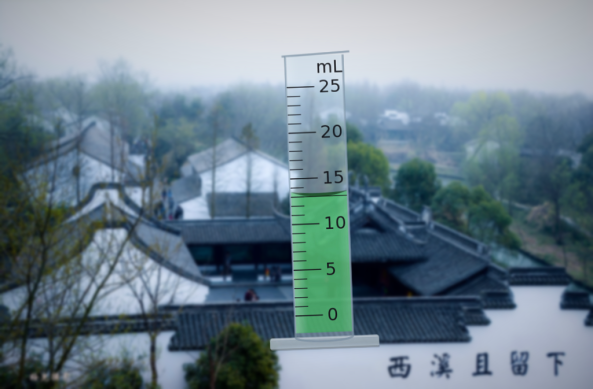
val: 13 mL
